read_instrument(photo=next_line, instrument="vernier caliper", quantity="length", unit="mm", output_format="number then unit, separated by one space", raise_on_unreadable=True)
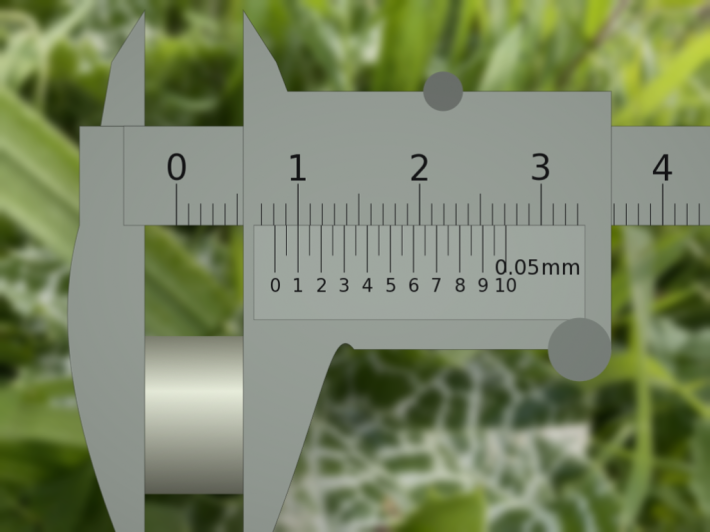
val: 8.1 mm
